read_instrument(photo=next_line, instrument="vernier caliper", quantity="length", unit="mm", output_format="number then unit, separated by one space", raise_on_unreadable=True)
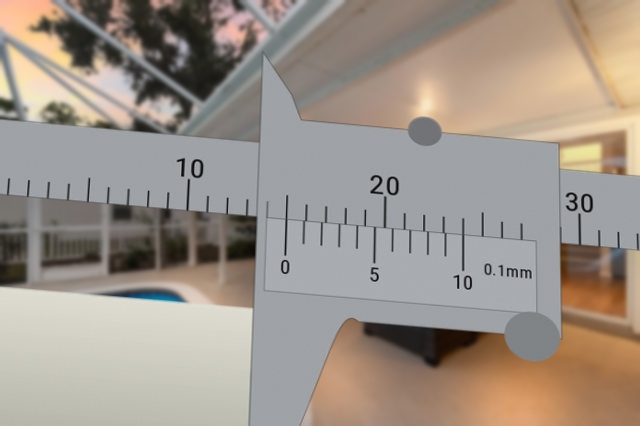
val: 15.0 mm
